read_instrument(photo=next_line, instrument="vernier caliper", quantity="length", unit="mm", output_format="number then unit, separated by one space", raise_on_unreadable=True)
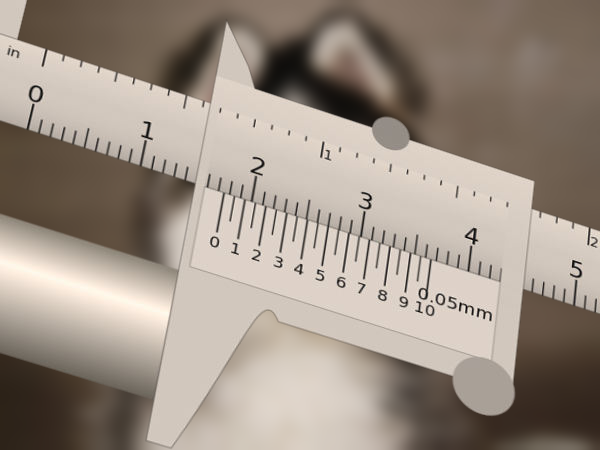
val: 17.5 mm
